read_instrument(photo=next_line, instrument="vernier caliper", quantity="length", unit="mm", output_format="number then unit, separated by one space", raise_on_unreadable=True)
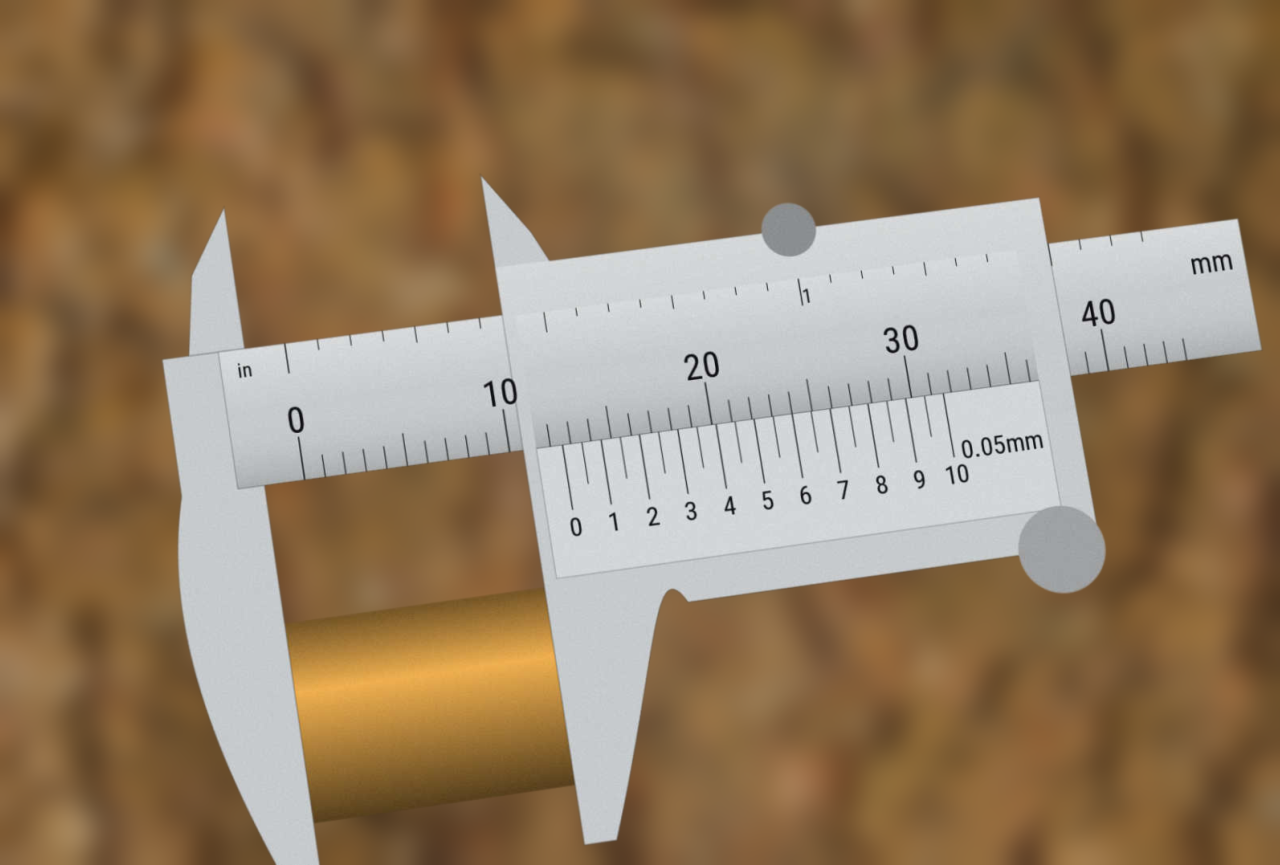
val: 12.6 mm
